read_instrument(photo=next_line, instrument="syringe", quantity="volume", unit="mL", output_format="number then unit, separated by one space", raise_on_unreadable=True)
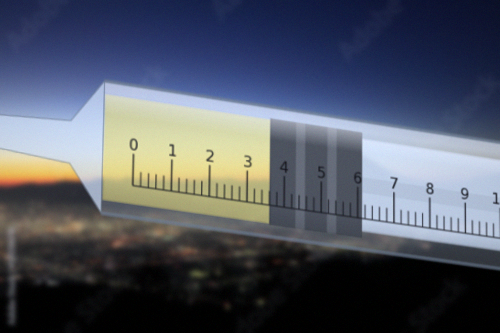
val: 3.6 mL
